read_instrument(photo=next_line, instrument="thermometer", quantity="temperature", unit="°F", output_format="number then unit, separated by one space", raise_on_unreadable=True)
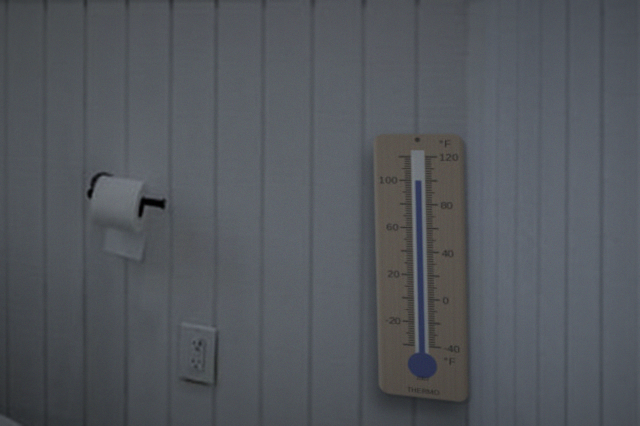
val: 100 °F
